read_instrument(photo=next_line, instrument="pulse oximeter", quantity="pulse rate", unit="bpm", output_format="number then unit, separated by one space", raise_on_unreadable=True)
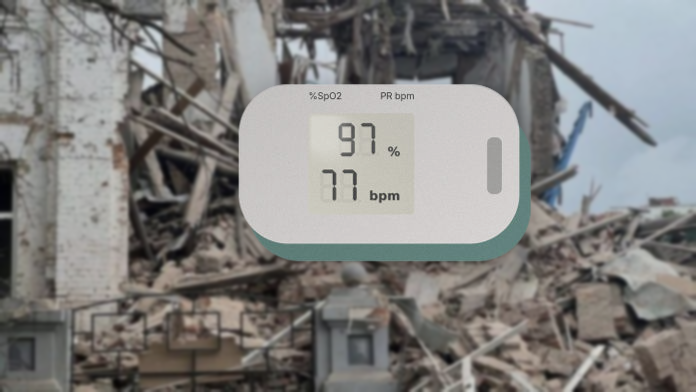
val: 77 bpm
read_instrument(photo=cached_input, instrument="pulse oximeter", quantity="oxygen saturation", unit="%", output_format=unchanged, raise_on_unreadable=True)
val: 97 %
